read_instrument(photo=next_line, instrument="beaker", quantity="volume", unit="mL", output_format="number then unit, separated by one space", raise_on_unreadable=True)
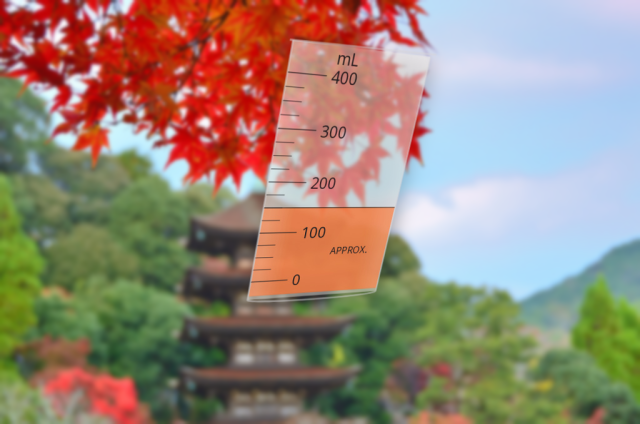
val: 150 mL
